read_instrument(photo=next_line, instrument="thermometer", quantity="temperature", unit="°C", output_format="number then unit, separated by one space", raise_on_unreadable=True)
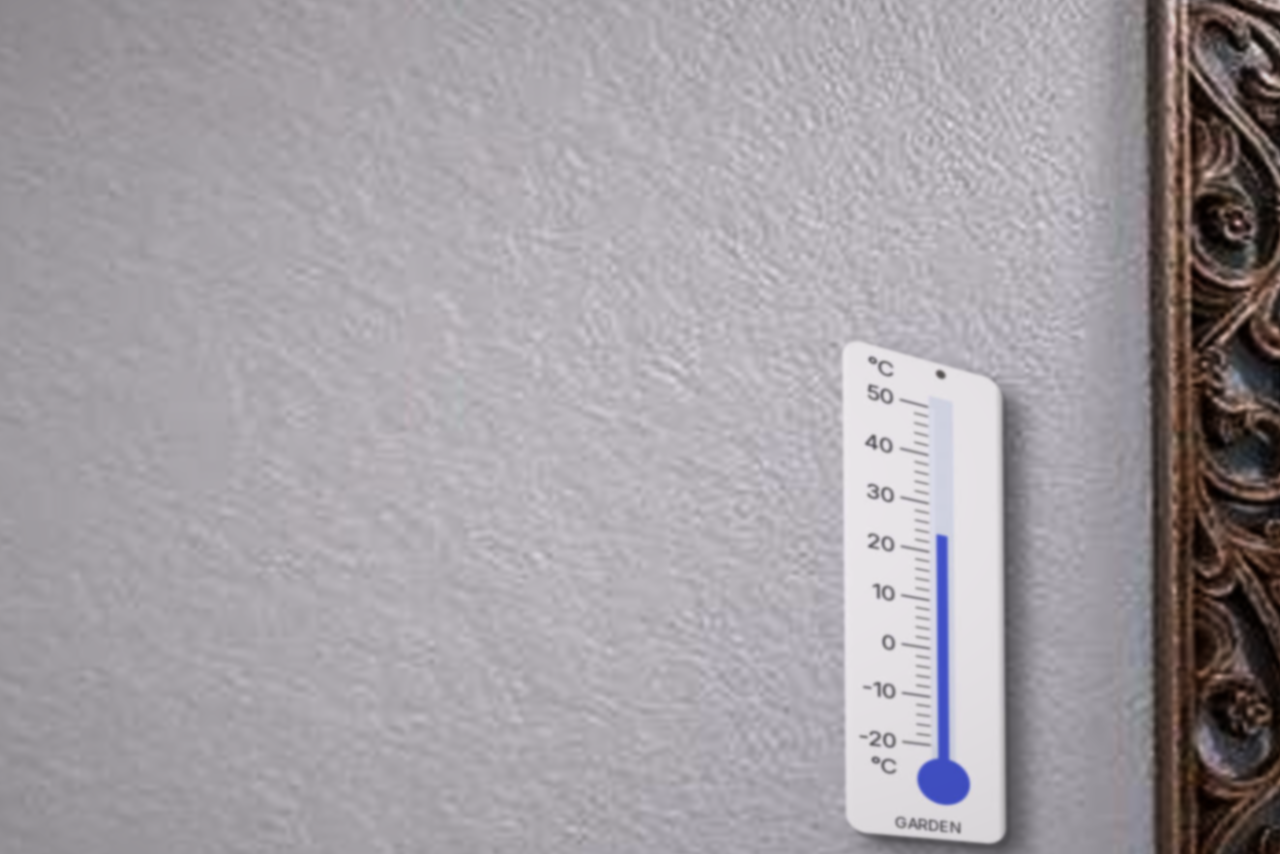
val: 24 °C
